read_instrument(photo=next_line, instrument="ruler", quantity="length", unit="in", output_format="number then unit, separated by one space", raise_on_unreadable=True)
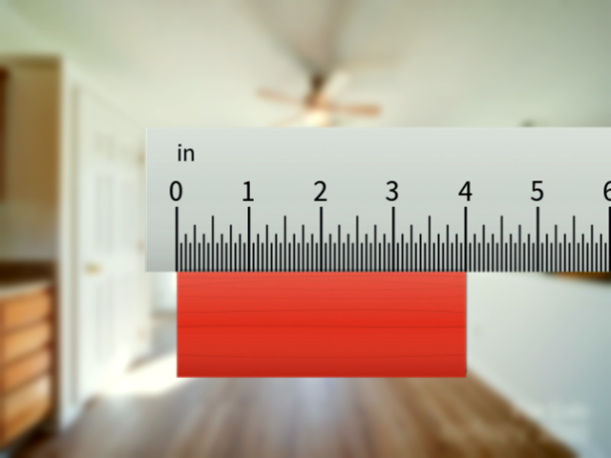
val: 4 in
